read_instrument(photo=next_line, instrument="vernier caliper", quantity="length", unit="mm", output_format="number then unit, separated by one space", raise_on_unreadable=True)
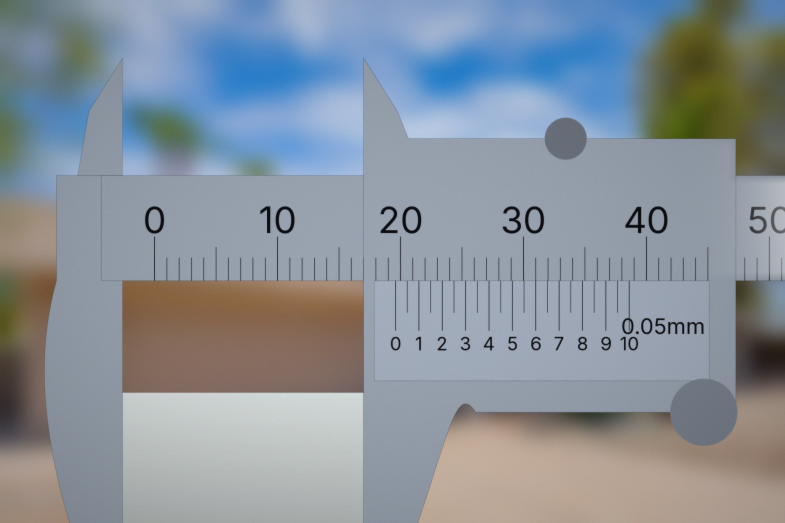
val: 19.6 mm
